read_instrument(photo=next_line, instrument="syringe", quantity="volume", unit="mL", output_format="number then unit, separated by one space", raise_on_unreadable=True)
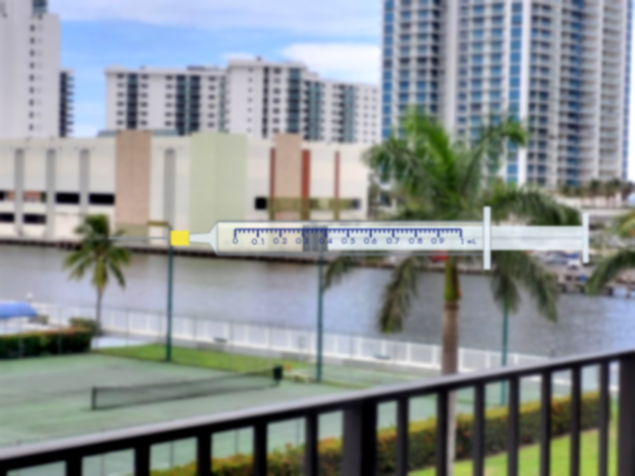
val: 0.3 mL
